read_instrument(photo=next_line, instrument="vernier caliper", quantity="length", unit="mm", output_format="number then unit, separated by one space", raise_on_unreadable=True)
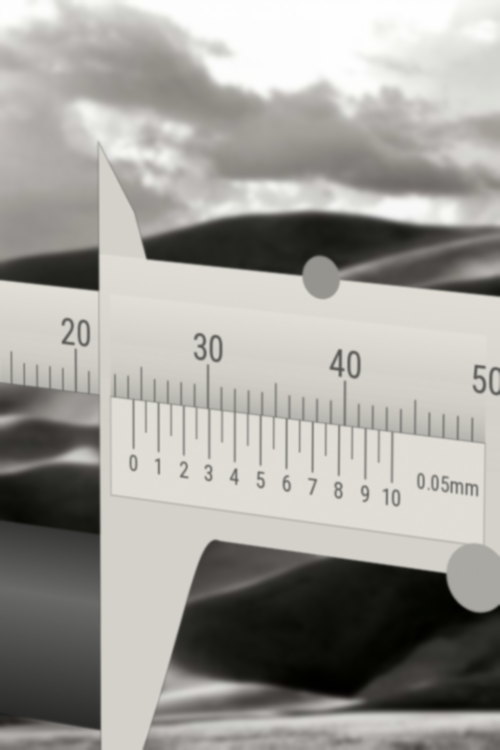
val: 24.4 mm
